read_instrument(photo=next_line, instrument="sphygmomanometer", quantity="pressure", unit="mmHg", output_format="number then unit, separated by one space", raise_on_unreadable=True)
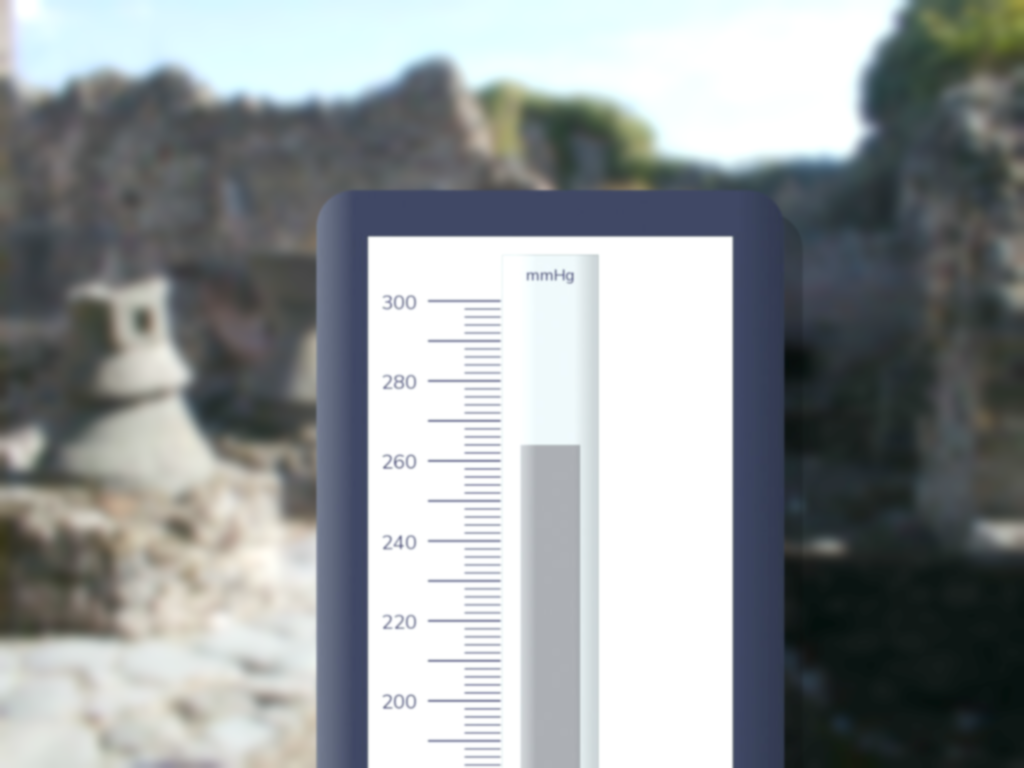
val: 264 mmHg
